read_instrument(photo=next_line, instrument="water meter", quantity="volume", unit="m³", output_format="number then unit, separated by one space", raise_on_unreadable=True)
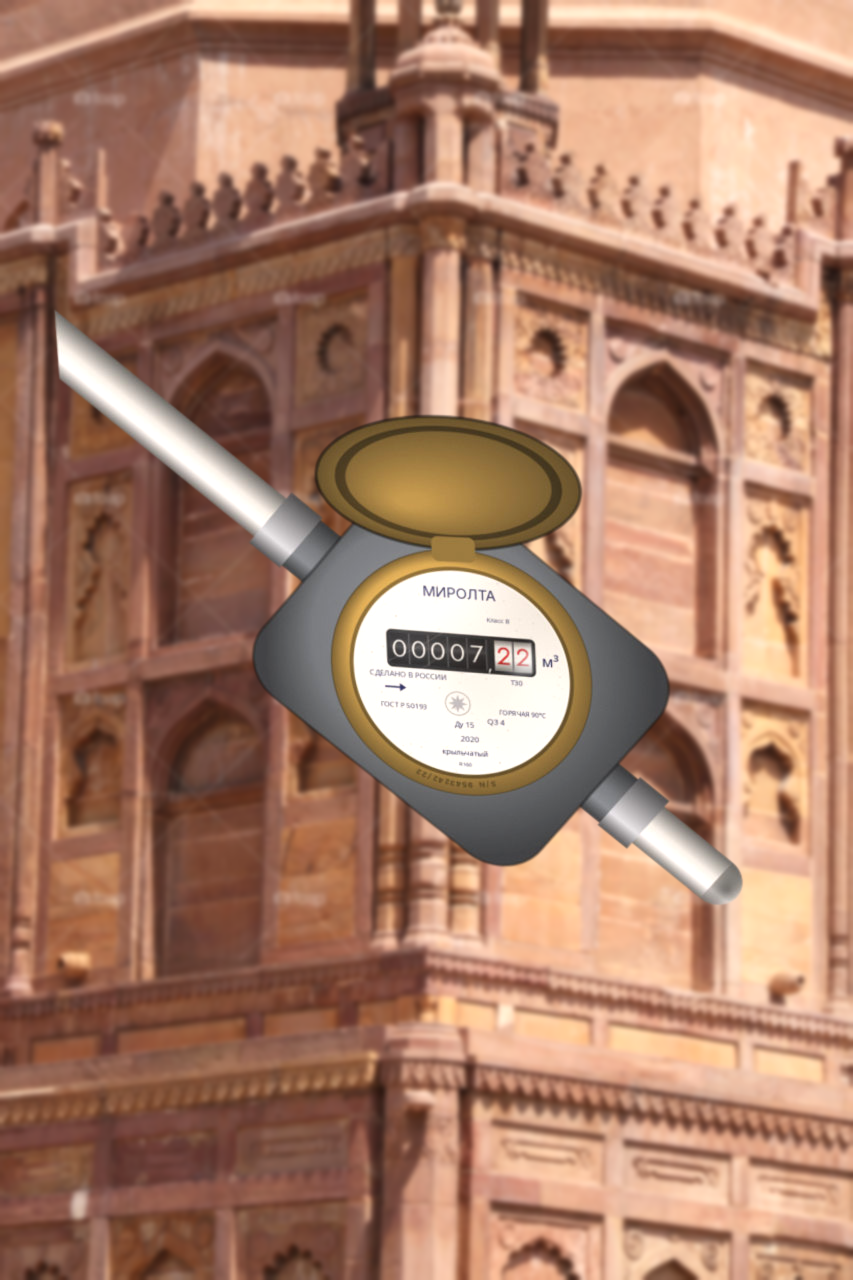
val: 7.22 m³
